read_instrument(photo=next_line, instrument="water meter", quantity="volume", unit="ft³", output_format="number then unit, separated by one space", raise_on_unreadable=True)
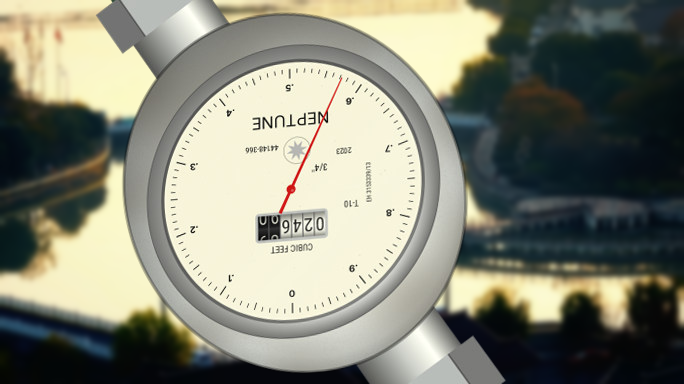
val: 24689.57 ft³
